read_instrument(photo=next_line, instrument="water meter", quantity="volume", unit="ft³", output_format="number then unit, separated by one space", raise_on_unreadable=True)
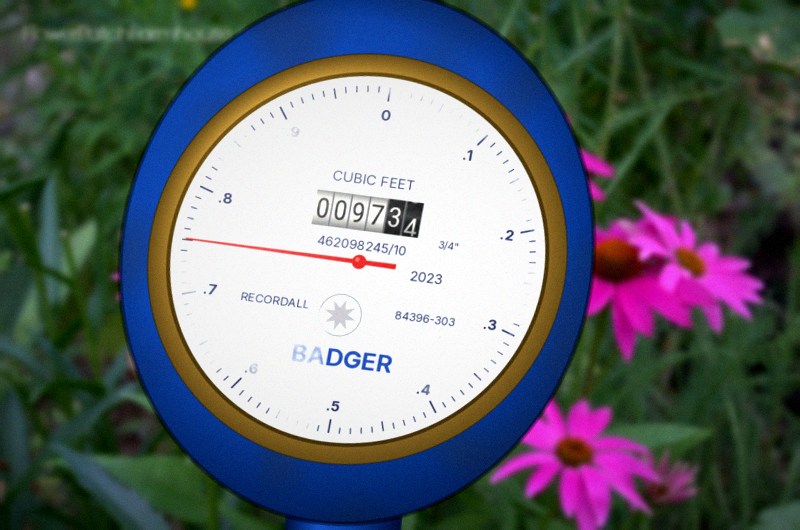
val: 9733.75 ft³
